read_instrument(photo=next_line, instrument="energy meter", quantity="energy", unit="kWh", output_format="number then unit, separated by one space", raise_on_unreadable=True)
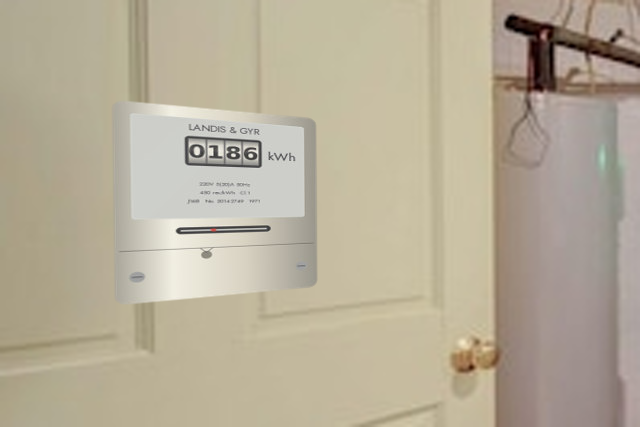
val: 186 kWh
